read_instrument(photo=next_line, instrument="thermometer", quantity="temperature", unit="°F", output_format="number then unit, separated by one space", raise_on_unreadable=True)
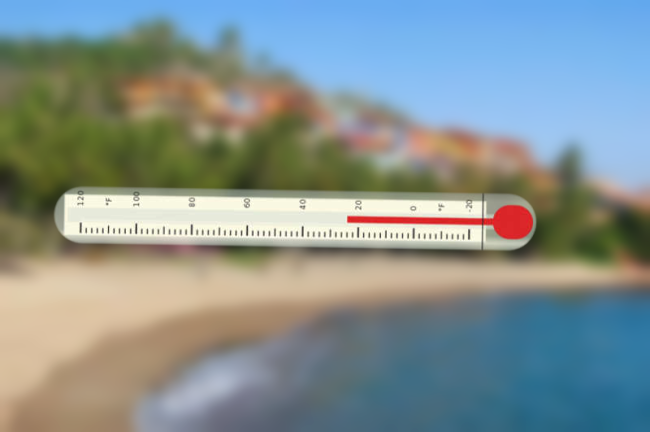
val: 24 °F
